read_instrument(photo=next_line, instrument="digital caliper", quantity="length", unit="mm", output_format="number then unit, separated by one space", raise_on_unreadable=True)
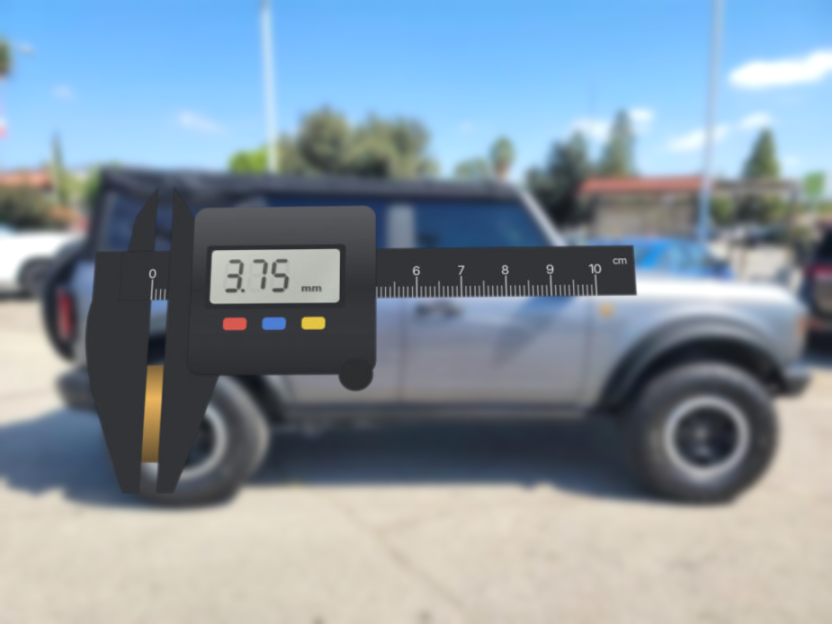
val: 3.75 mm
